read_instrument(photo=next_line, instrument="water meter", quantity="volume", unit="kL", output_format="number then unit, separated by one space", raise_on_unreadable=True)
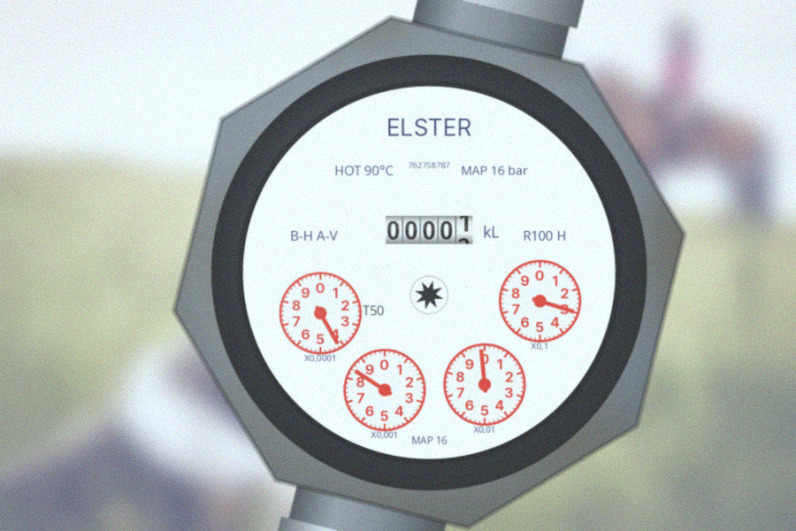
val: 1.2984 kL
